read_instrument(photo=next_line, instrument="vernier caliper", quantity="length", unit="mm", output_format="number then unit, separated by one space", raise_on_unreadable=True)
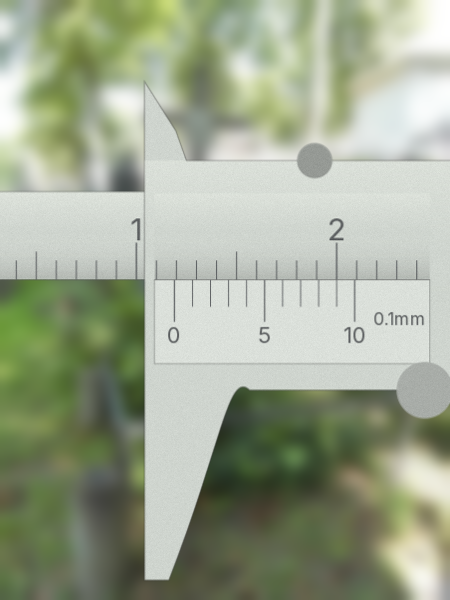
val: 11.9 mm
